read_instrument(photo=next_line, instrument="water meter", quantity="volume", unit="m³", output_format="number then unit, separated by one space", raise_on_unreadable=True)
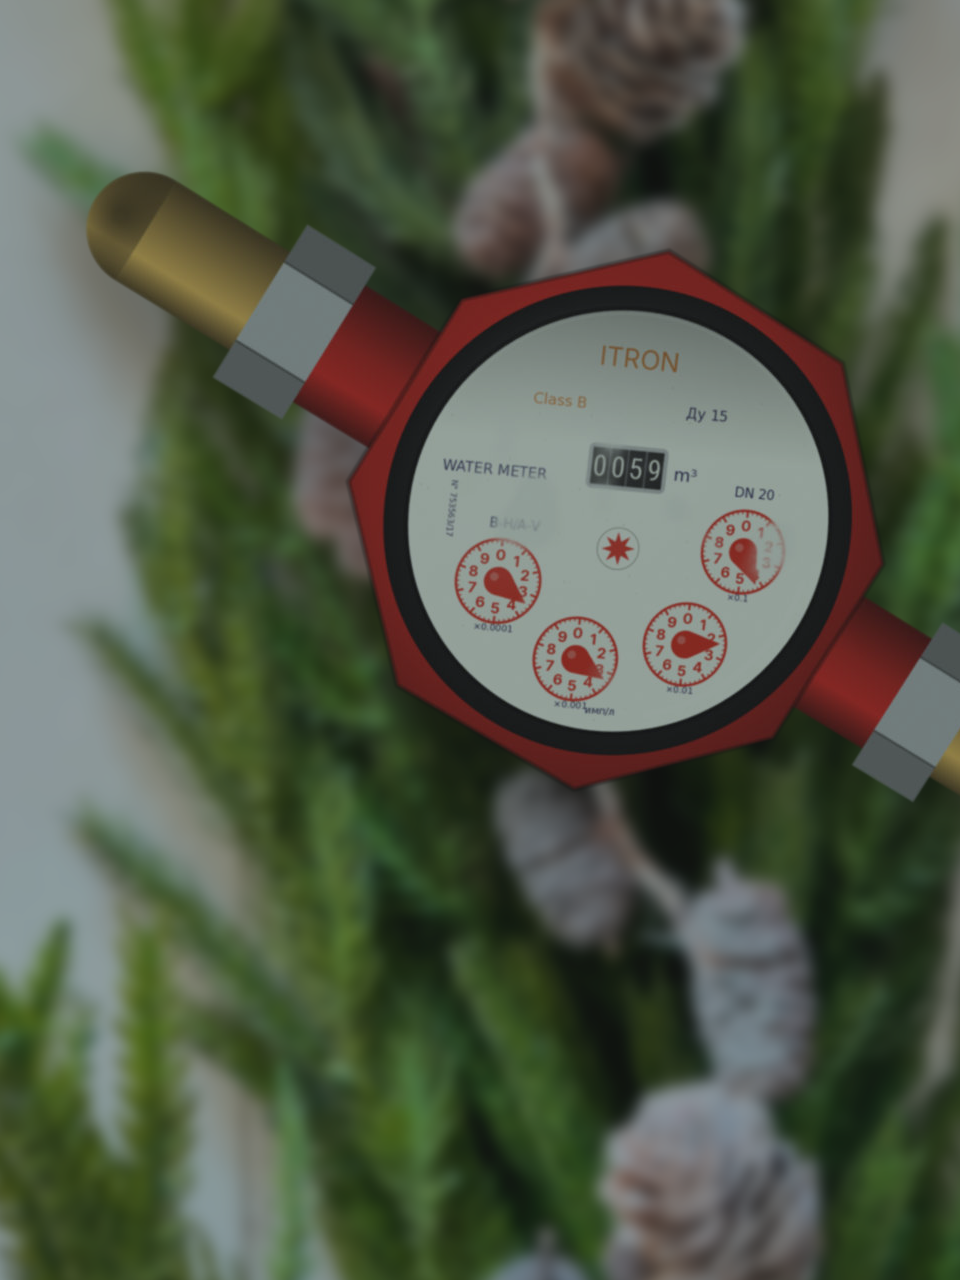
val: 59.4233 m³
